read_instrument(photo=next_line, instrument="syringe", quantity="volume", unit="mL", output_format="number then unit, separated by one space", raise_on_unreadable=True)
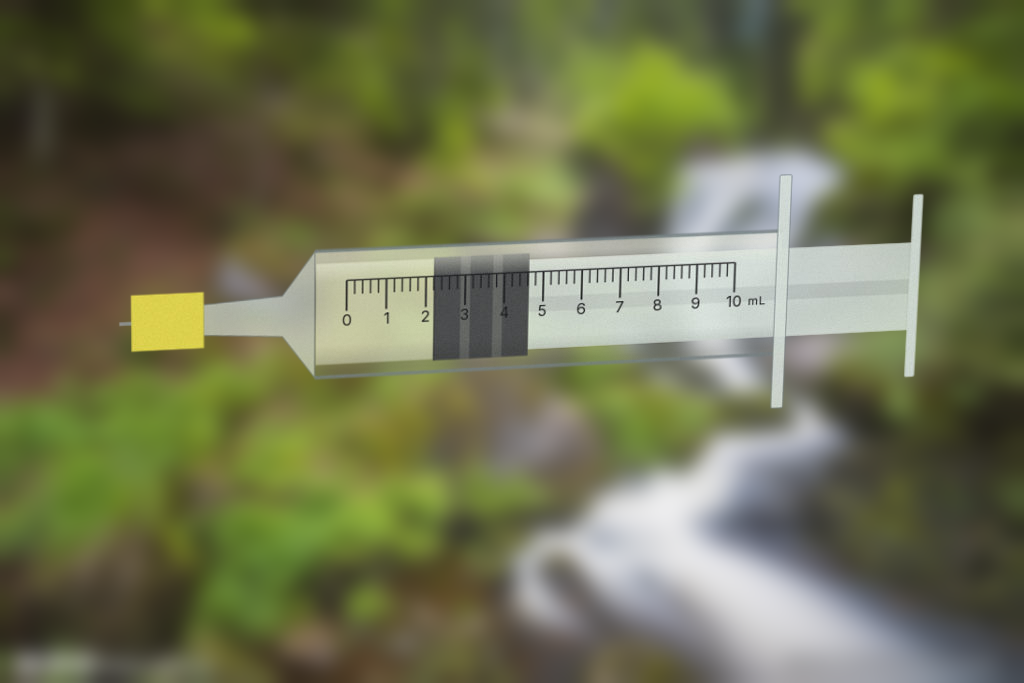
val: 2.2 mL
